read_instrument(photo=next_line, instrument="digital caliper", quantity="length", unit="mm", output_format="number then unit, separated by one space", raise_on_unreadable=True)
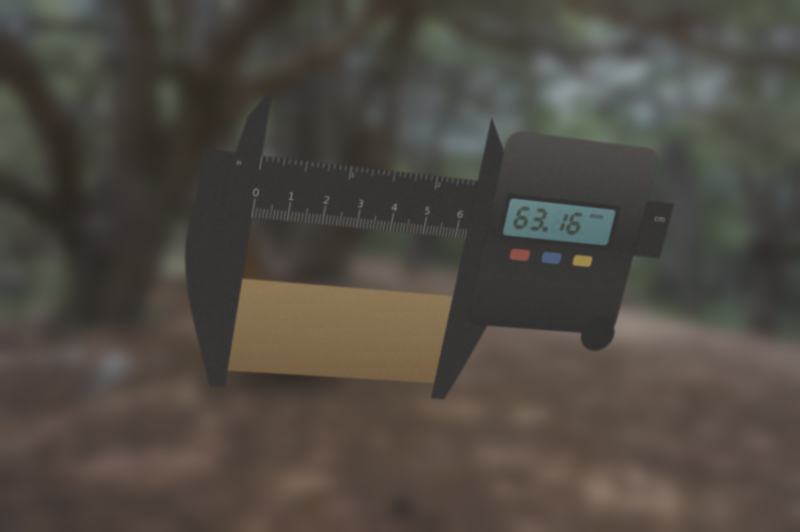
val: 63.16 mm
